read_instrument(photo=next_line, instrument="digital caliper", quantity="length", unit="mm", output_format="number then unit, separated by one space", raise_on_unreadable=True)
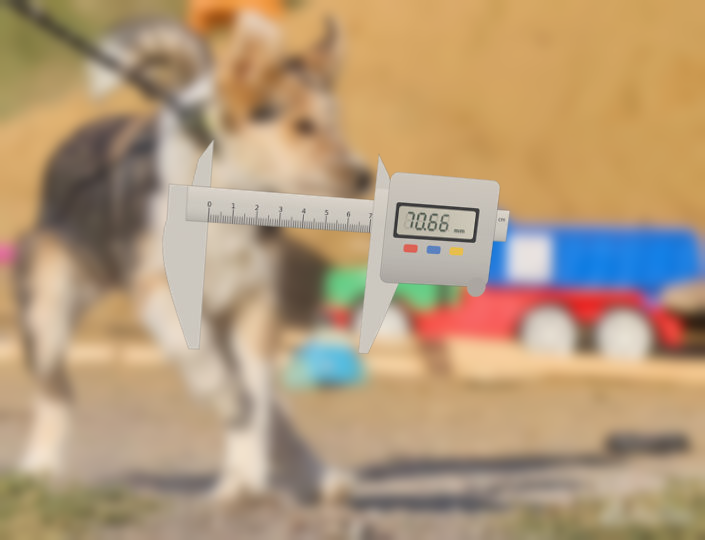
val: 70.66 mm
